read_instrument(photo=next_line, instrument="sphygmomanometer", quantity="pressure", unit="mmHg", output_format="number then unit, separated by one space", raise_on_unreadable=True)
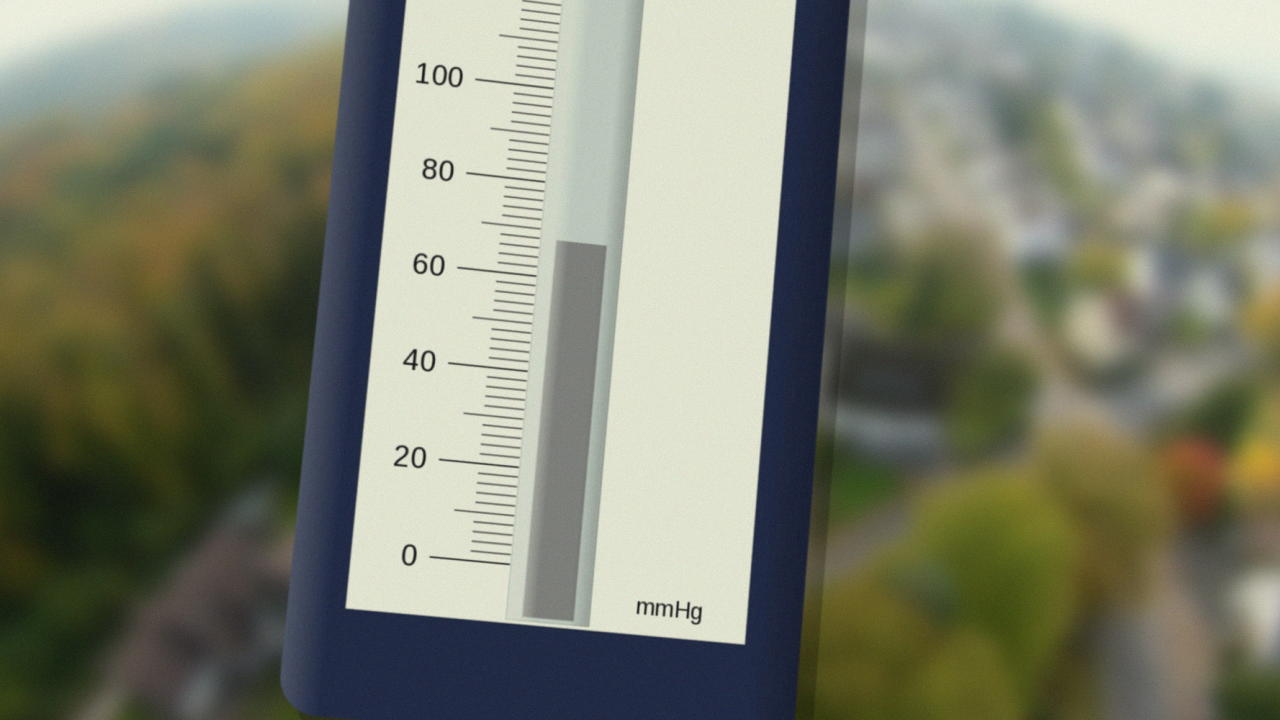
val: 68 mmHg
